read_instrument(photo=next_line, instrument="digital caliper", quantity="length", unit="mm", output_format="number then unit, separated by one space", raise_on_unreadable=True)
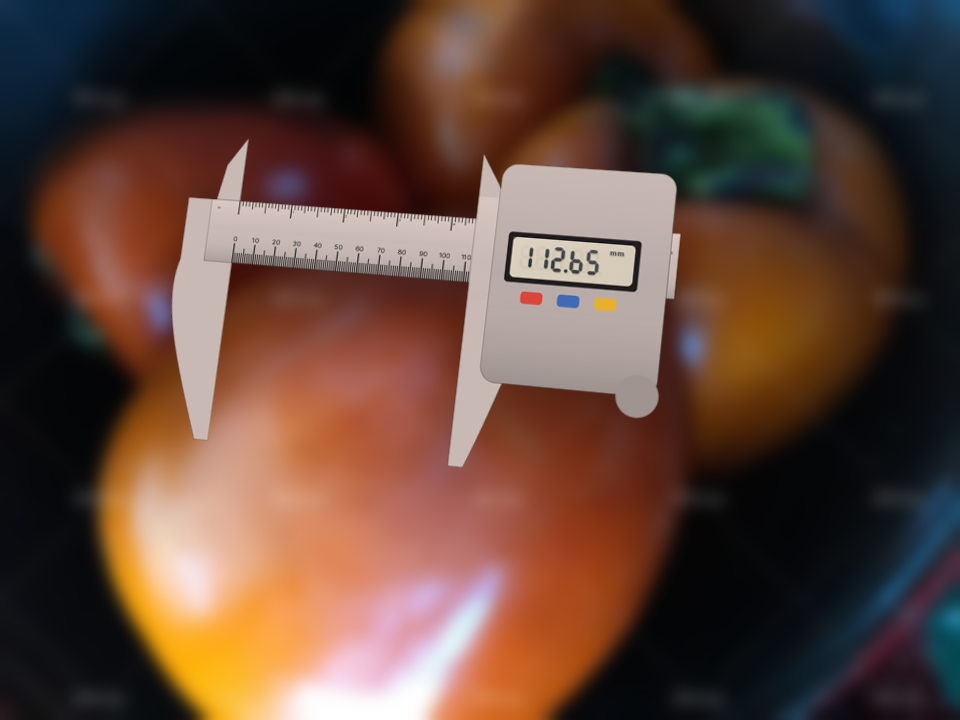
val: 112.65 mm
